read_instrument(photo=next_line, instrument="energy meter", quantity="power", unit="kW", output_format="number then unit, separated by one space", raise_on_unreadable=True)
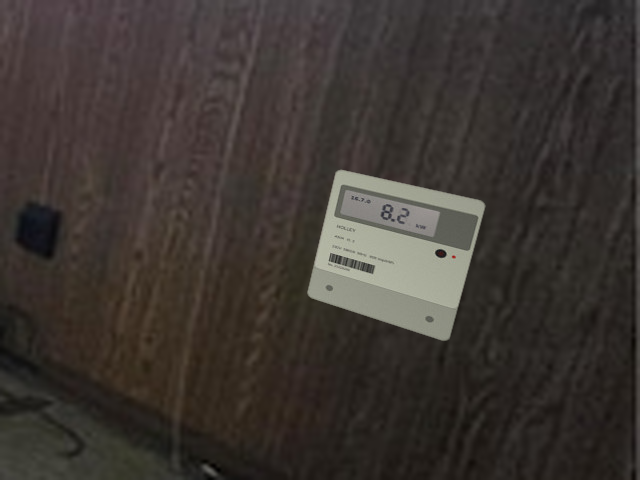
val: 8.2 kW
